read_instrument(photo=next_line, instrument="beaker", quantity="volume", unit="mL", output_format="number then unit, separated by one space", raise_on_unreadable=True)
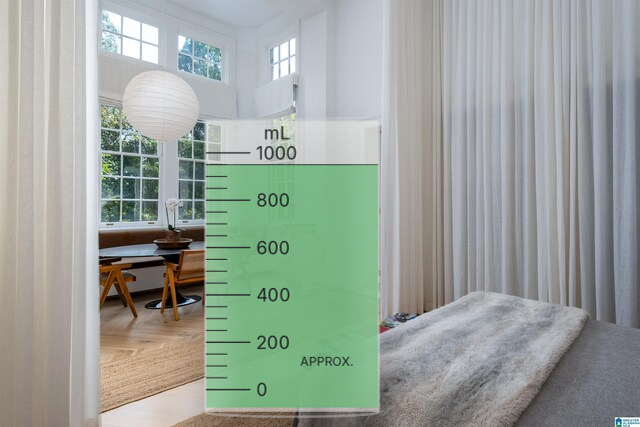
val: 950 mL
